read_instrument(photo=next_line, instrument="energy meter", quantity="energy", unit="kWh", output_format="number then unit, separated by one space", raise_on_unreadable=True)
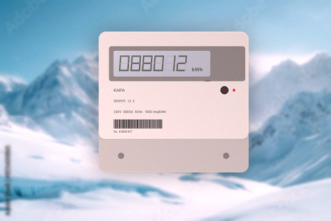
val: 88012 kWh
